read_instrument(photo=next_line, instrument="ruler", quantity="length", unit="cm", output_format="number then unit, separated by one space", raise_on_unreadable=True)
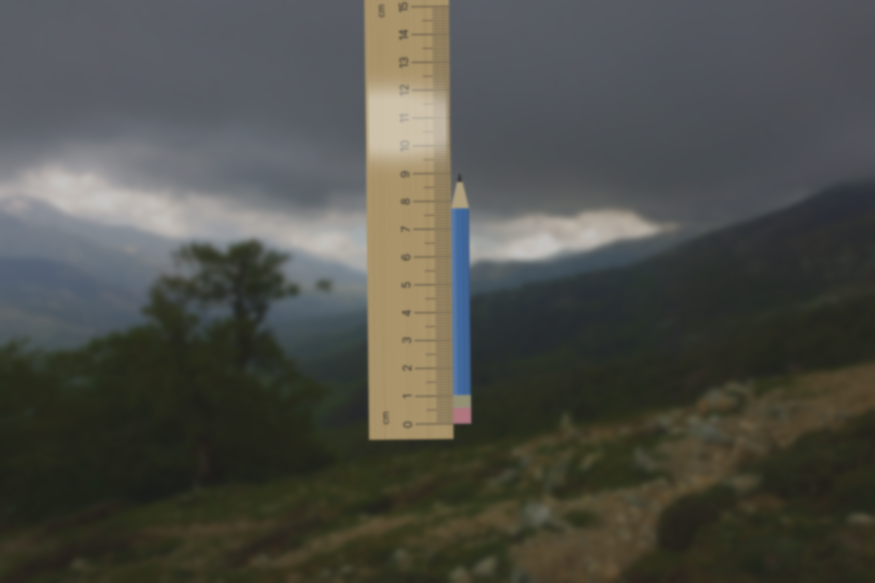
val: 9 cm
